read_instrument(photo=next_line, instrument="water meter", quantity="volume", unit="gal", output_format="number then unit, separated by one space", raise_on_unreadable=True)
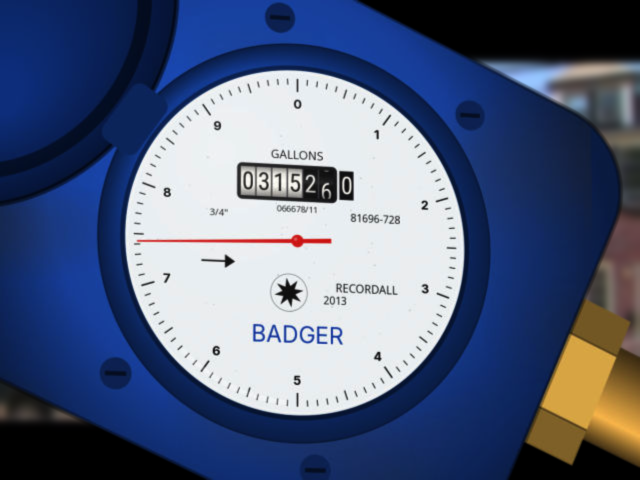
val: 315257.4 gal
